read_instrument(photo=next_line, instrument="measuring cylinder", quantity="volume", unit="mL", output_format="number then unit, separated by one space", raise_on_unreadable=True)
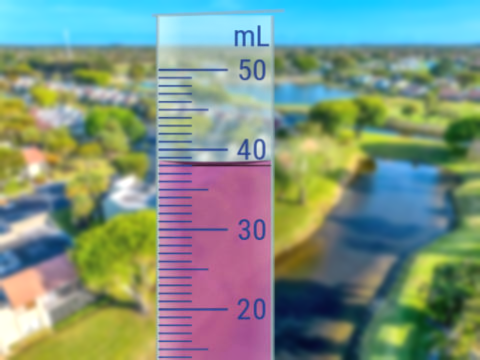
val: 38 mL
